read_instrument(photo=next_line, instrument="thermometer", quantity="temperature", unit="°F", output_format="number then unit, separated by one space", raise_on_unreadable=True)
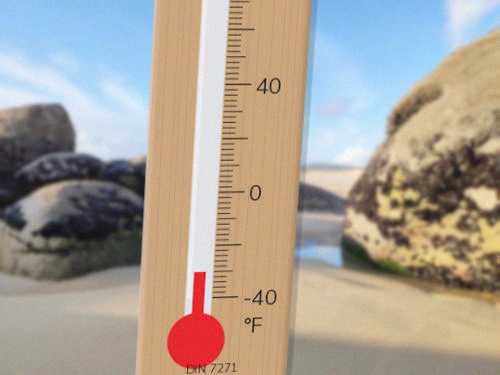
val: -30 °F
